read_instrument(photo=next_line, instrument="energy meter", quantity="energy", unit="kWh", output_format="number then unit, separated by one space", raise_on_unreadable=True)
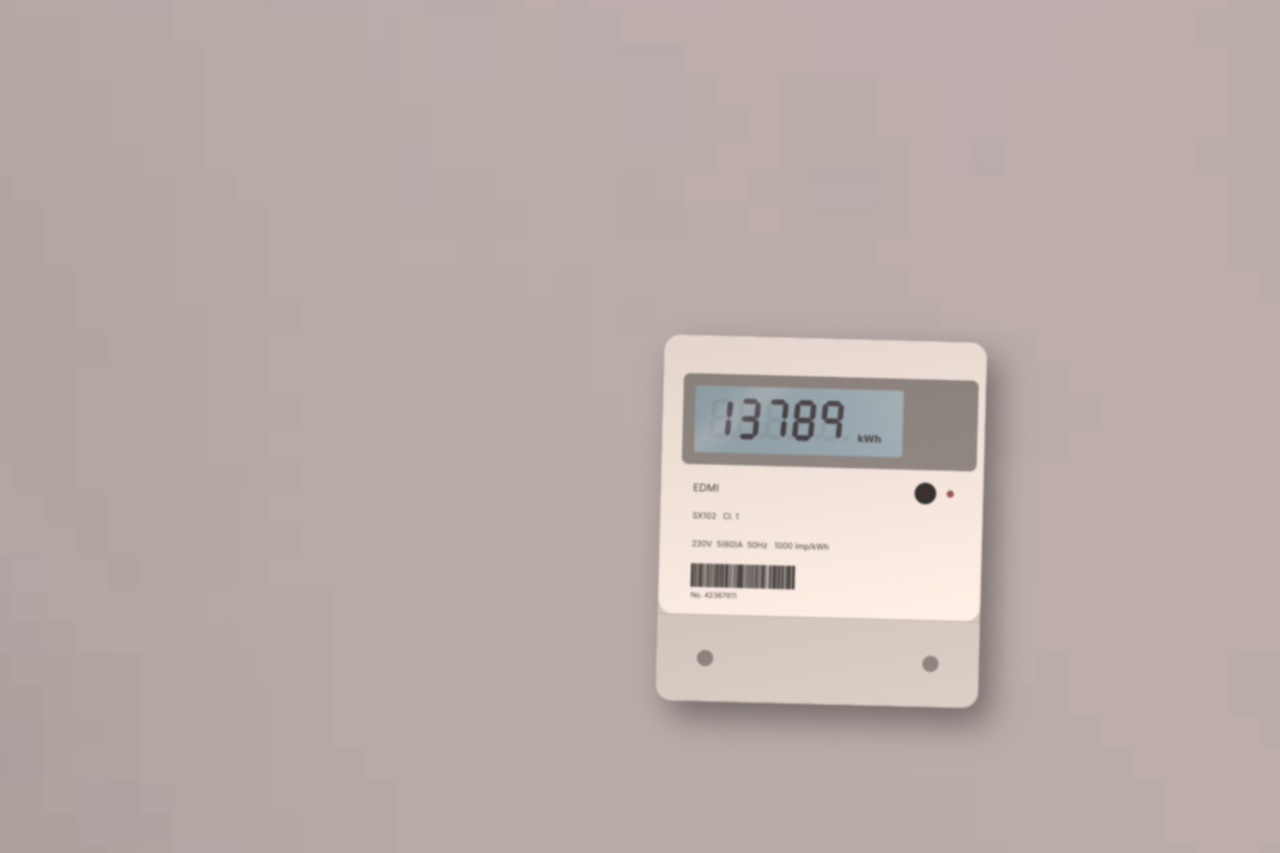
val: 13789 kWh
